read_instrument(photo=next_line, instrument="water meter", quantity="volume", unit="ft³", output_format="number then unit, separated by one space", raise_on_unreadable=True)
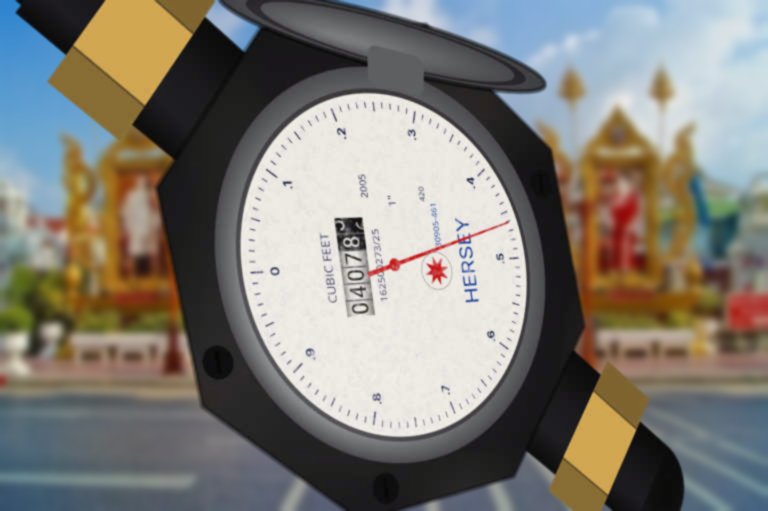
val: 40785.46 ft³
